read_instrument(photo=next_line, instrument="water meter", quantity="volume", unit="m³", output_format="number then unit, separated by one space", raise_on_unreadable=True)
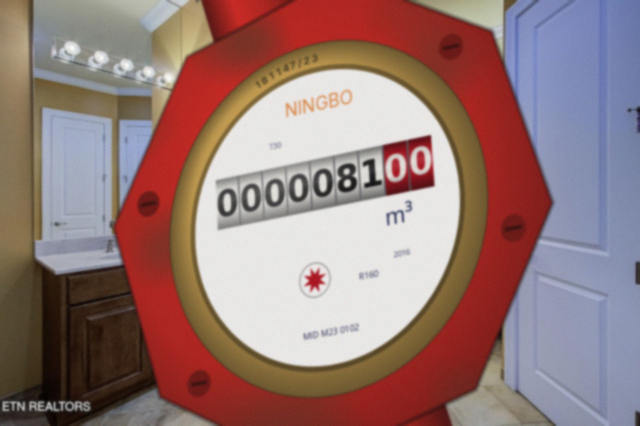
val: 81.00 m³
